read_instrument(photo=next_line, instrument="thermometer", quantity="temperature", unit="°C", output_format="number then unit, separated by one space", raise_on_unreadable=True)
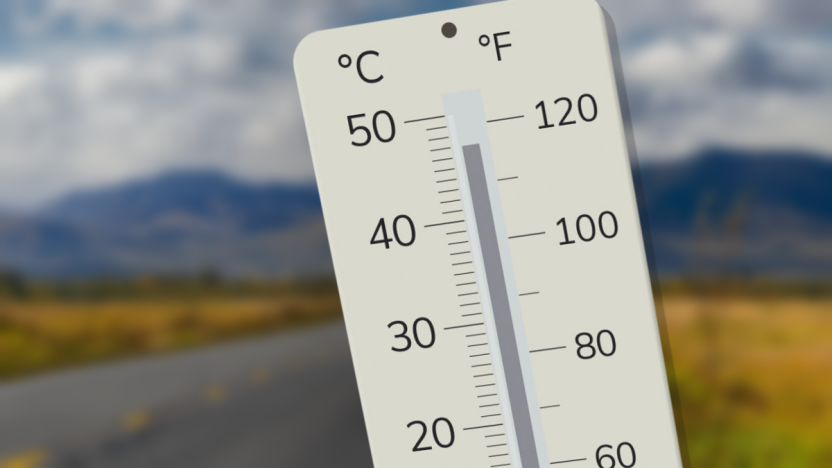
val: 47 °C
